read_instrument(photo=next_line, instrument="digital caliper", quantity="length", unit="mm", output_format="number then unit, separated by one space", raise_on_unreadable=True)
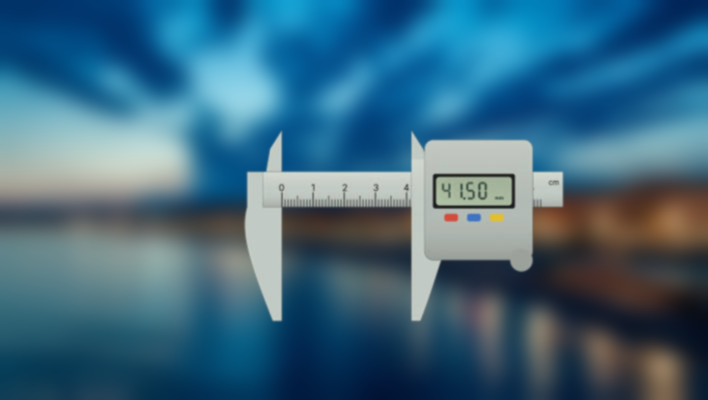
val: 41.50 mm
